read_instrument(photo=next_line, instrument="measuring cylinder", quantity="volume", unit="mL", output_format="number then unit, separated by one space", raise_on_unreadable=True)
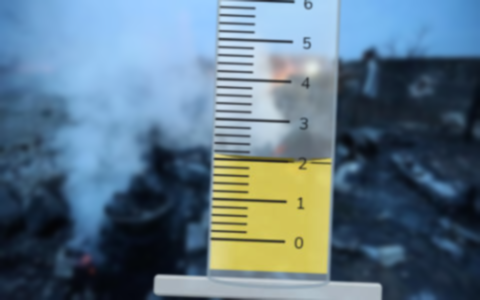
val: 2 mL
